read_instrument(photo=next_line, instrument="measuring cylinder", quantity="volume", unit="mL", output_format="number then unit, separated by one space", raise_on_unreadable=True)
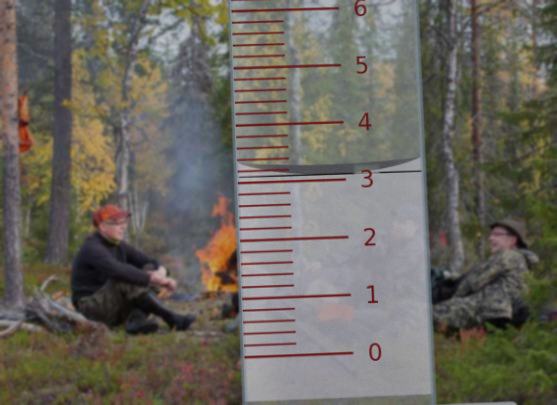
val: 3.1 mL
